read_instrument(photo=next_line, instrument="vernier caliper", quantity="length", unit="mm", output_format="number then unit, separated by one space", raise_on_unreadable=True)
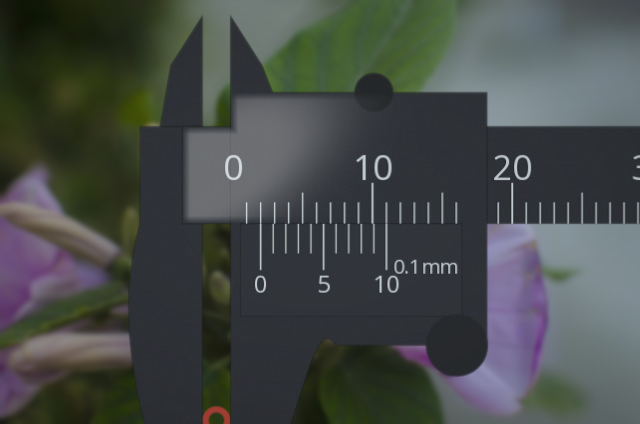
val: 2.0 mm
